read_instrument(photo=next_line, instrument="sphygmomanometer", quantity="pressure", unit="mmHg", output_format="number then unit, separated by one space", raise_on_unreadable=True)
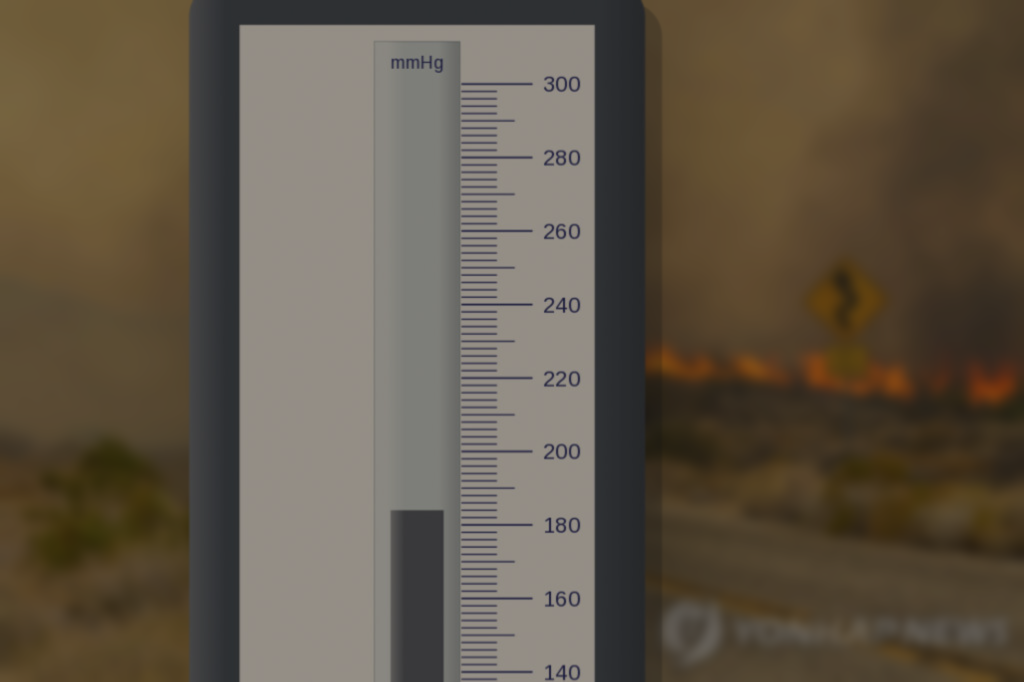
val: 184 mmHg
